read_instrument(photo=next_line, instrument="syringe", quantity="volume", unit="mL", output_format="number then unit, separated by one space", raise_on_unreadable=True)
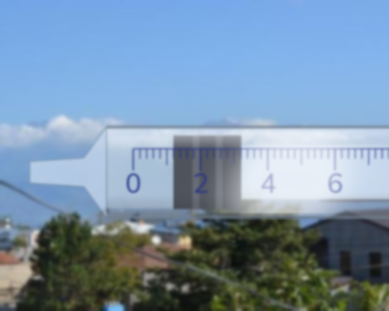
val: 1.2 mL
